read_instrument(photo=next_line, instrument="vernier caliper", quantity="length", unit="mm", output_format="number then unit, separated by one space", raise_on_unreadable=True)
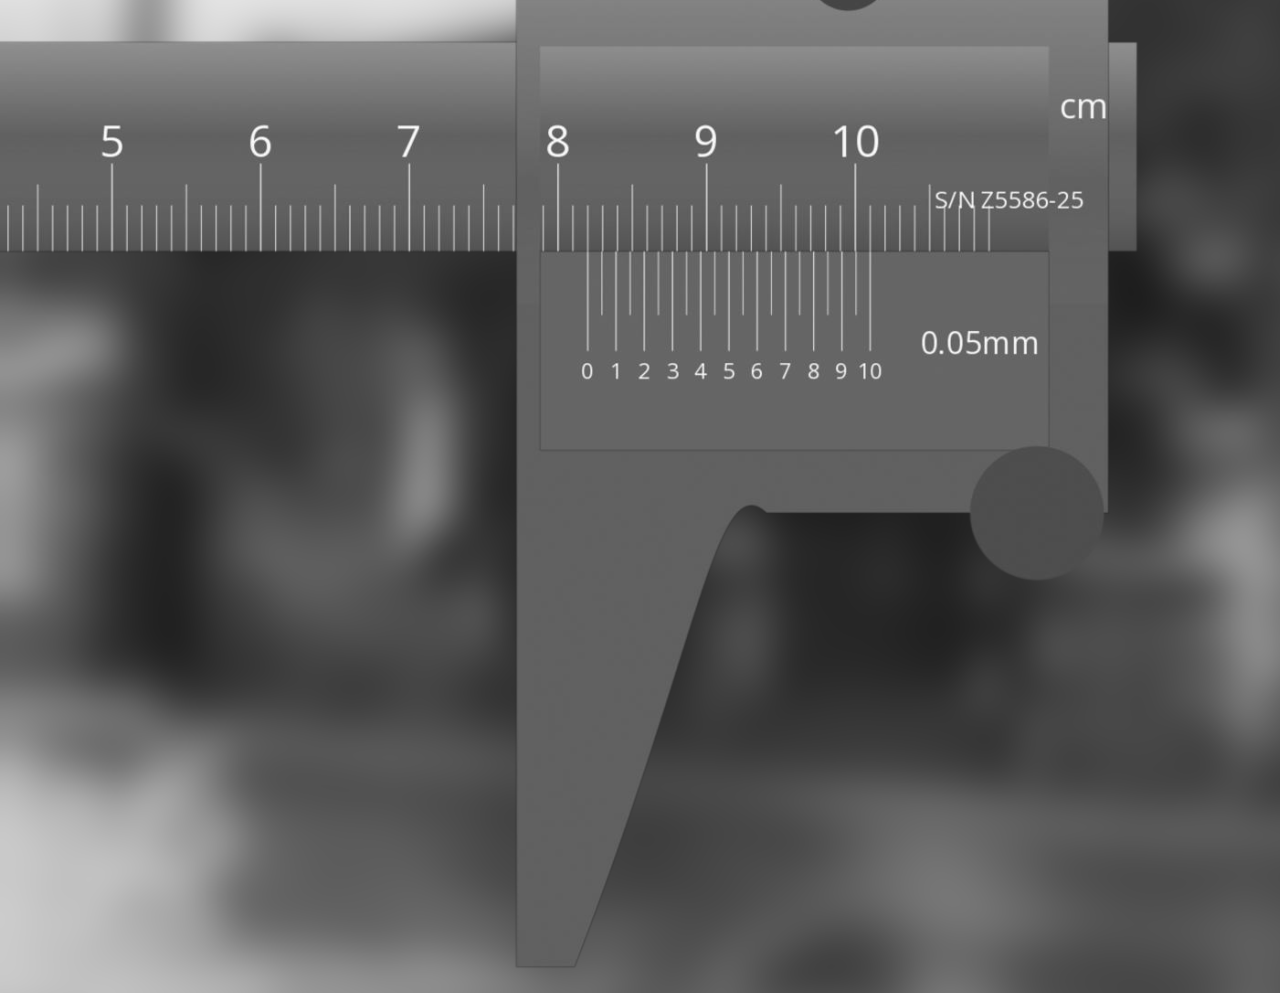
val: 82.0 mm
